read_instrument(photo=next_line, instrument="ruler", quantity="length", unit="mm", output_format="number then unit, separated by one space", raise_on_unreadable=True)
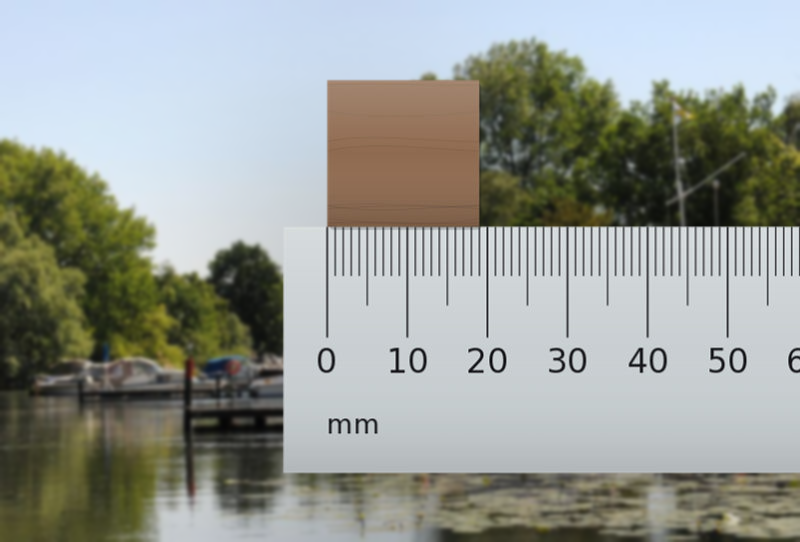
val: 19 mm
